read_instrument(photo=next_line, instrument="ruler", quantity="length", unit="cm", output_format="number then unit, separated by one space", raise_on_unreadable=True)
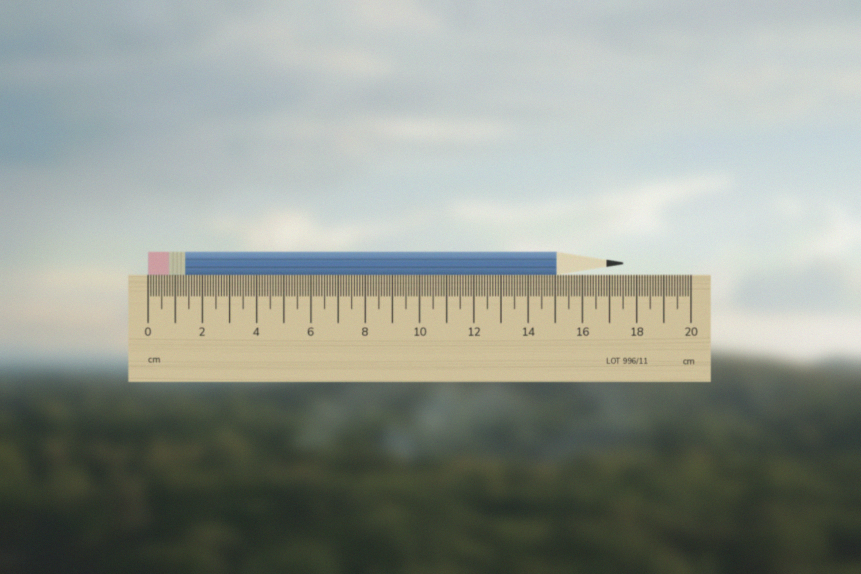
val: 17.5 cm
